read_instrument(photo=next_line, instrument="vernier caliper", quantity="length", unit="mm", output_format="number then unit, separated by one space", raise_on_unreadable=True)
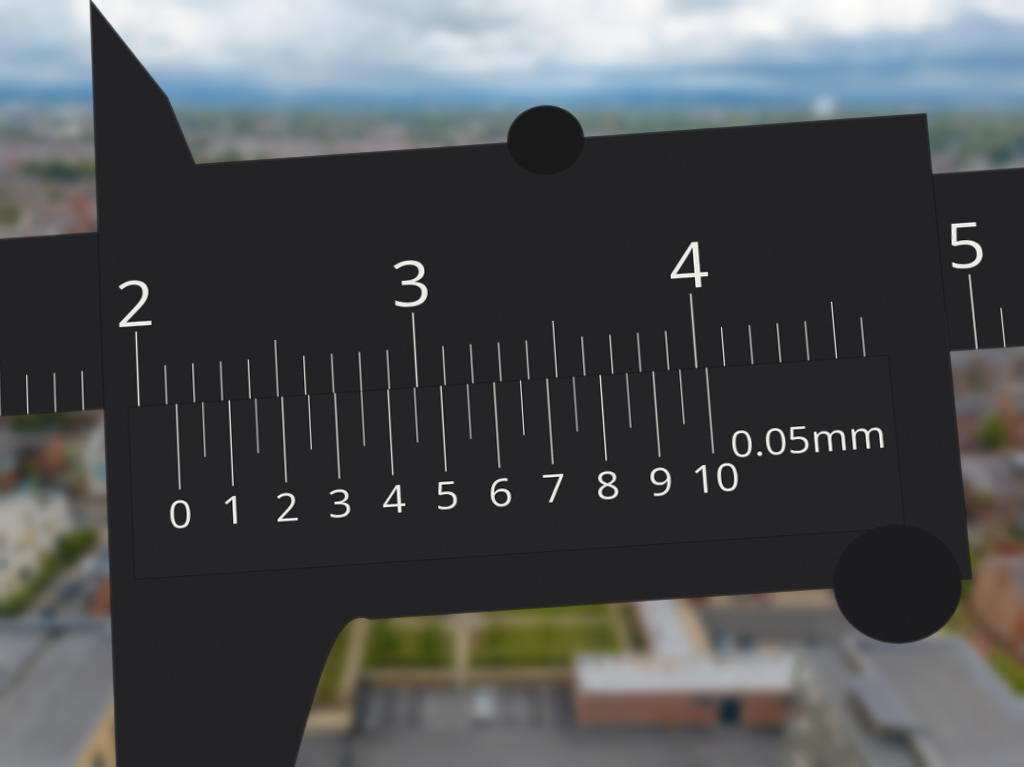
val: 21.35 mm
